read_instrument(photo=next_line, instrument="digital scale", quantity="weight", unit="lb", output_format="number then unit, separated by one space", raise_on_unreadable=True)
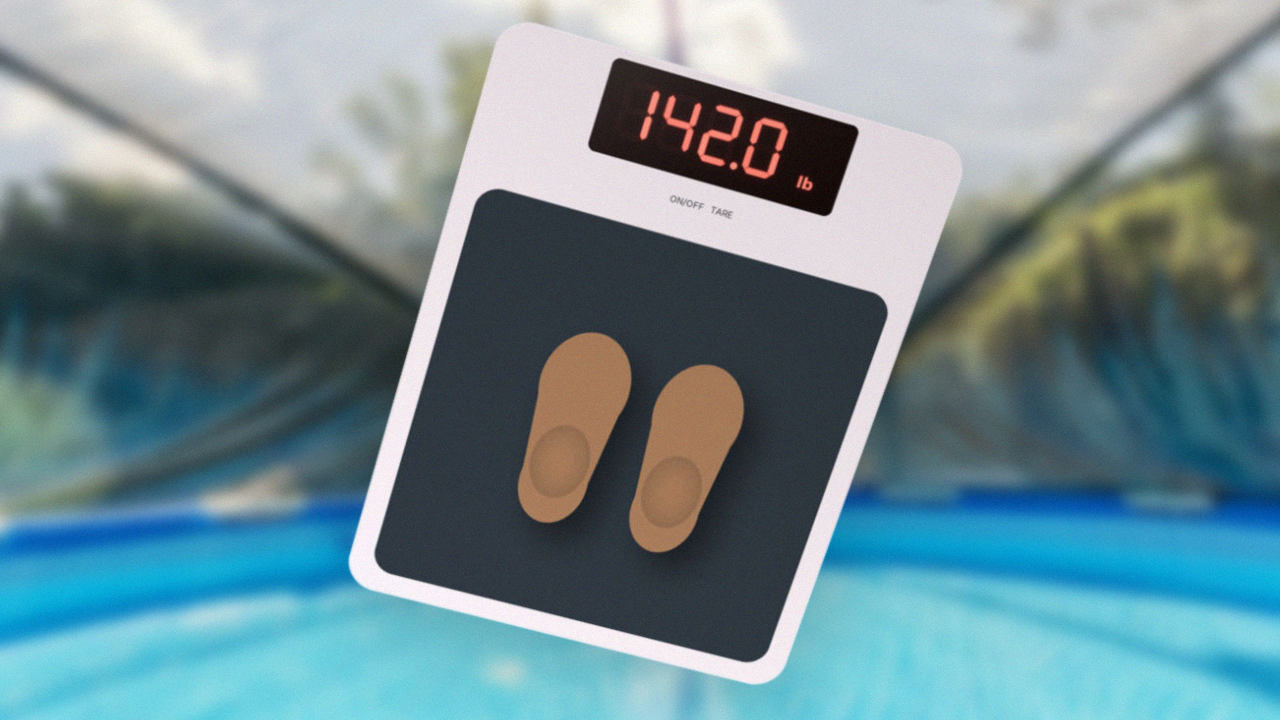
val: 142.0 lb
